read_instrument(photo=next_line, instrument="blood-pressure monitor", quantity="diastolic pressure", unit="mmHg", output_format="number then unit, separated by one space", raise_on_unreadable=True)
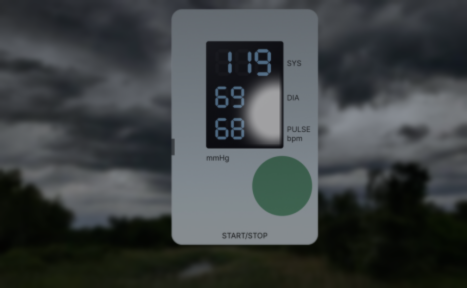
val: 69 mmHg
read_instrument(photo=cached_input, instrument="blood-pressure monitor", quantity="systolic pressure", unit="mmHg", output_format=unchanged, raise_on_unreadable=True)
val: 119 mmHg
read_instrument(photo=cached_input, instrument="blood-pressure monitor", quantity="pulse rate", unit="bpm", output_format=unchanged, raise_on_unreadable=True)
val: 68 bpm
